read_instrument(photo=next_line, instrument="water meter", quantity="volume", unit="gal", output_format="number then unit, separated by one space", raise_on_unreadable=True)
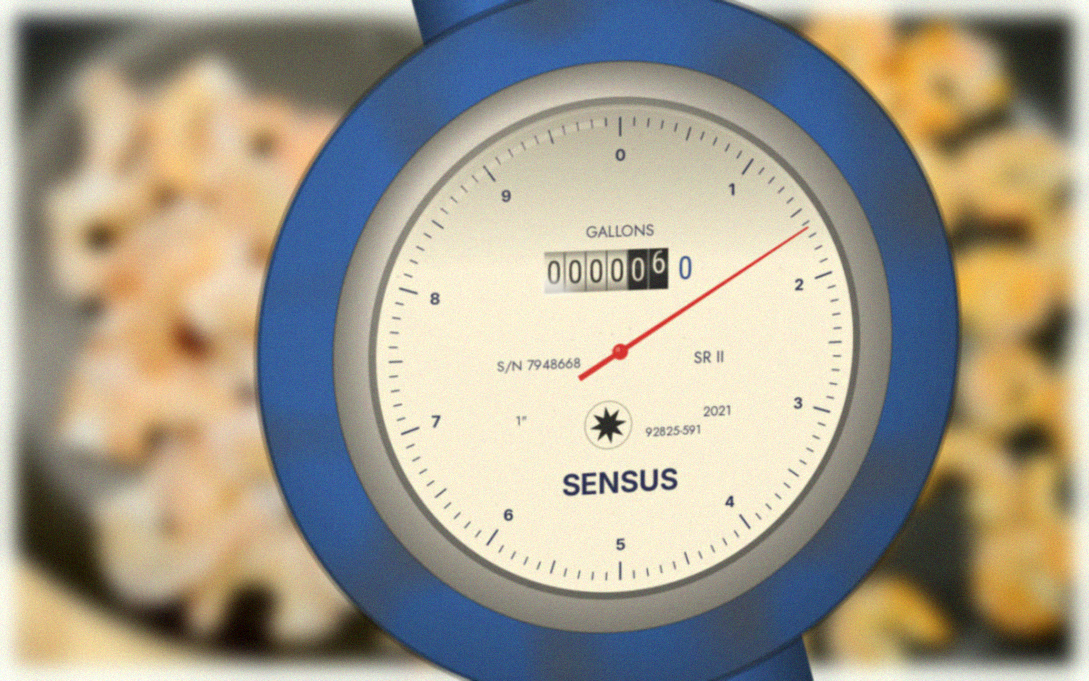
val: 61.6 gal
